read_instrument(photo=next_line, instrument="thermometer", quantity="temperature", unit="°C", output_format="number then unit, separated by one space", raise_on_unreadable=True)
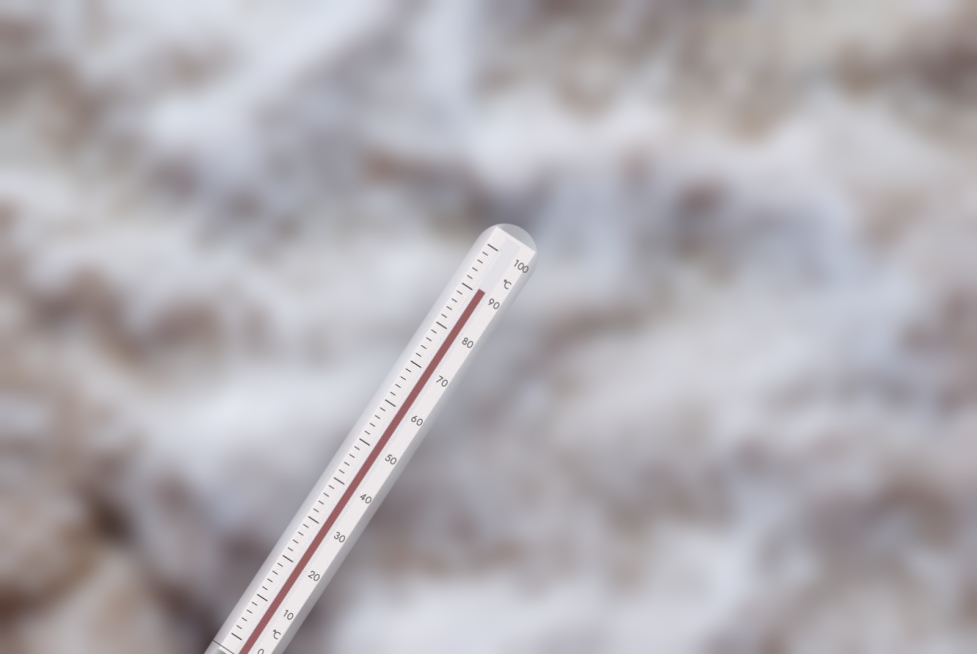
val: 91 °C
